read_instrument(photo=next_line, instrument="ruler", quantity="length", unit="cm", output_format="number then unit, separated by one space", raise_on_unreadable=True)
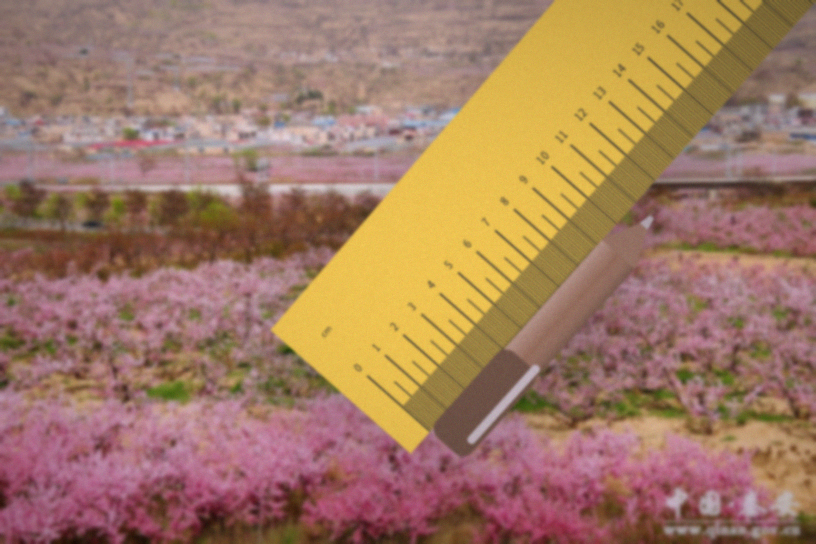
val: 11 cm
